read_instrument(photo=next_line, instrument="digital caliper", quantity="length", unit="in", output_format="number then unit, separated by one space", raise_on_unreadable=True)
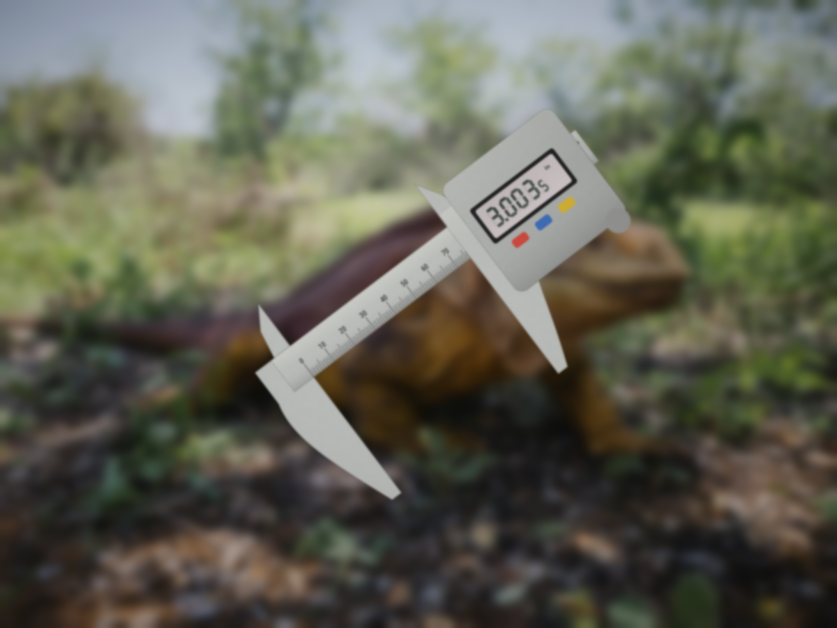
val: 3.0035 in
